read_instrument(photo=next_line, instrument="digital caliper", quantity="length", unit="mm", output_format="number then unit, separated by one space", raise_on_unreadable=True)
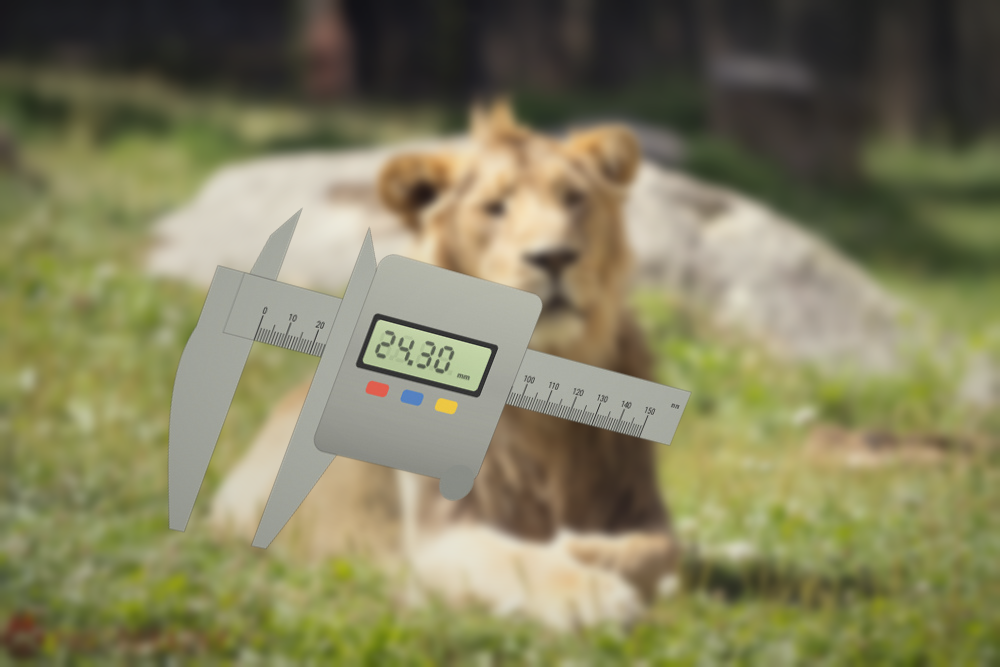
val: 24.30 mm
